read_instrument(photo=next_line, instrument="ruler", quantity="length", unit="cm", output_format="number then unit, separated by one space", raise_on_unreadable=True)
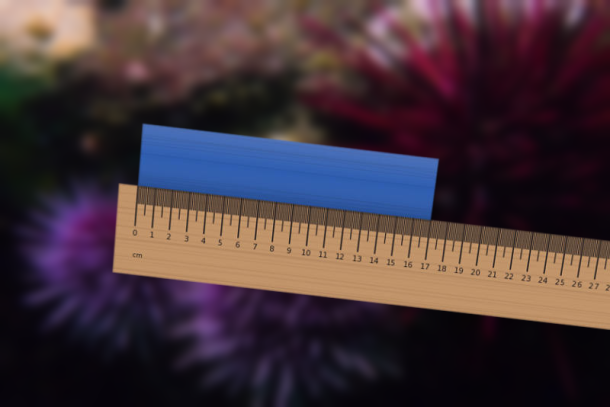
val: 17 cm
